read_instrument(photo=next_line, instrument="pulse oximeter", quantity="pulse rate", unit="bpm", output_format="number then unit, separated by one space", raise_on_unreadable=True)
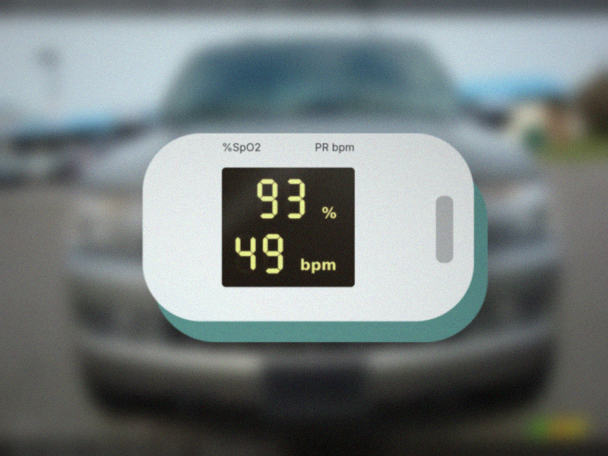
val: 49 bpm
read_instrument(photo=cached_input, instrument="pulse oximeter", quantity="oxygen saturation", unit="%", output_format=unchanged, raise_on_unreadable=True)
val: 93 %
